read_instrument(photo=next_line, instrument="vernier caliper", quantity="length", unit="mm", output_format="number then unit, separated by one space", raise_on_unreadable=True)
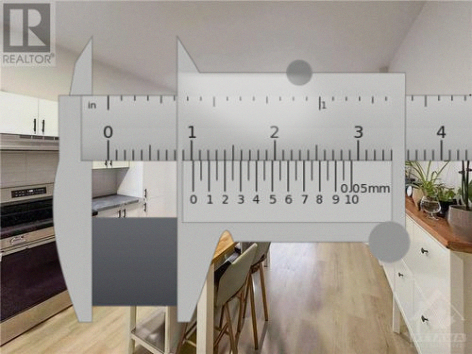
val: 10.2 mm
